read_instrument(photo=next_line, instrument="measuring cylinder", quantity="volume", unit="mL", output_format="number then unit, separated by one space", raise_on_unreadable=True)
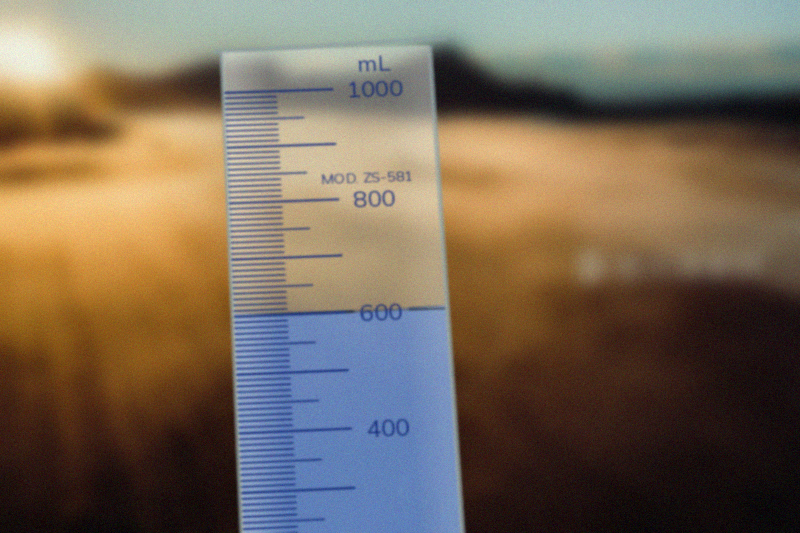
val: 600 mL
